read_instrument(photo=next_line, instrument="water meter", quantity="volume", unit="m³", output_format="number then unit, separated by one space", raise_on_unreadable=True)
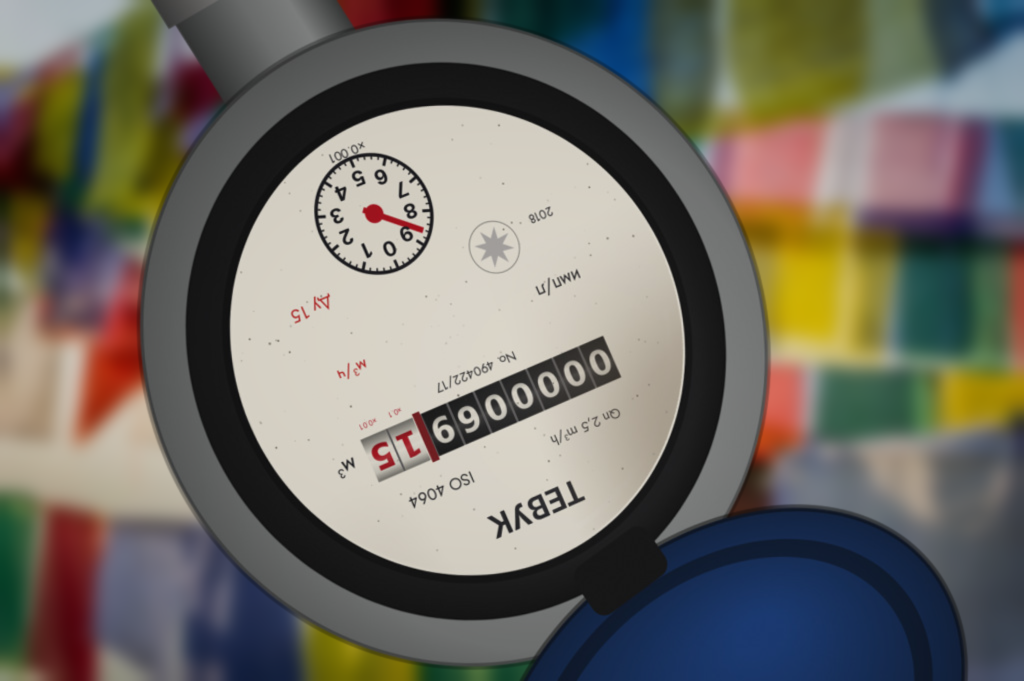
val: 69.158 m³
